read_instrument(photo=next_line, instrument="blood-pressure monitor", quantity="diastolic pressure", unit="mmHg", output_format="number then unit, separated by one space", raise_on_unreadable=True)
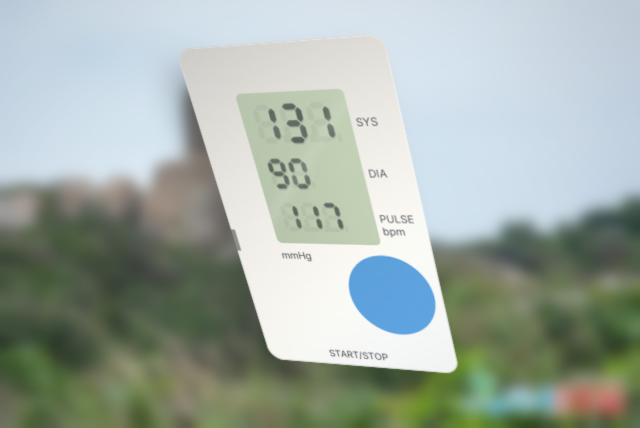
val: 90 mmHg
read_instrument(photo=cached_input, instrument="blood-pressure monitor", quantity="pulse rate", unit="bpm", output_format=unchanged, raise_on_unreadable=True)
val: 117 bpm
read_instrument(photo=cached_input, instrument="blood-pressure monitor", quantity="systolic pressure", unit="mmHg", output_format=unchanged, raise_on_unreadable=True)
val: 131 mmHg
